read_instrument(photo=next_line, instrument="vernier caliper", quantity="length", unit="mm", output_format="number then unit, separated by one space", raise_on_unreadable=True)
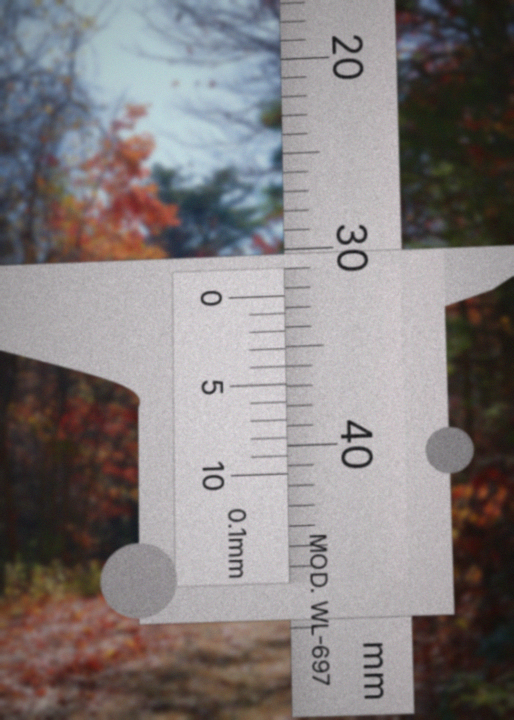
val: 32.4 mm
